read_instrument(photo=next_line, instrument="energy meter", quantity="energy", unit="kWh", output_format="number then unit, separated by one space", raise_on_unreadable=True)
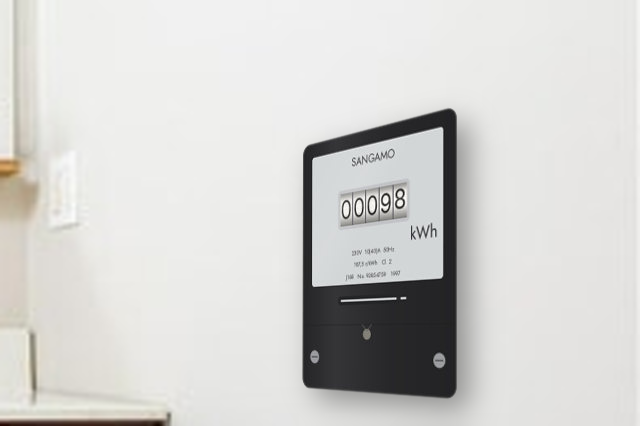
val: 98 kWh
